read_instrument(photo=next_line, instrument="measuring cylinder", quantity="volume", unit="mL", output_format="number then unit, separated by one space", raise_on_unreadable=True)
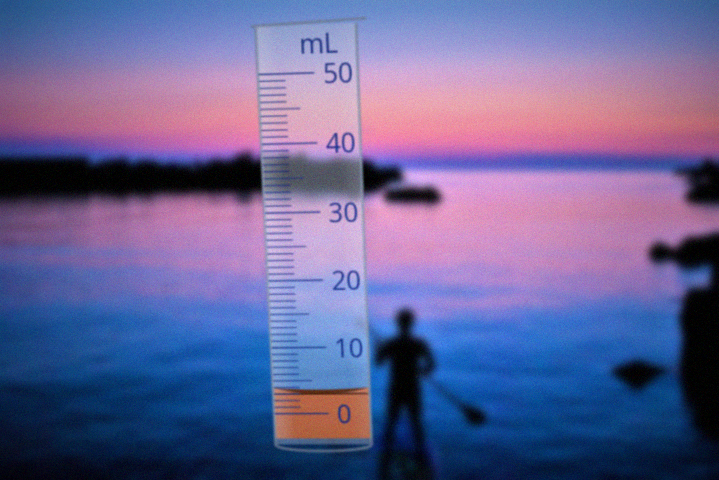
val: 3 mL
